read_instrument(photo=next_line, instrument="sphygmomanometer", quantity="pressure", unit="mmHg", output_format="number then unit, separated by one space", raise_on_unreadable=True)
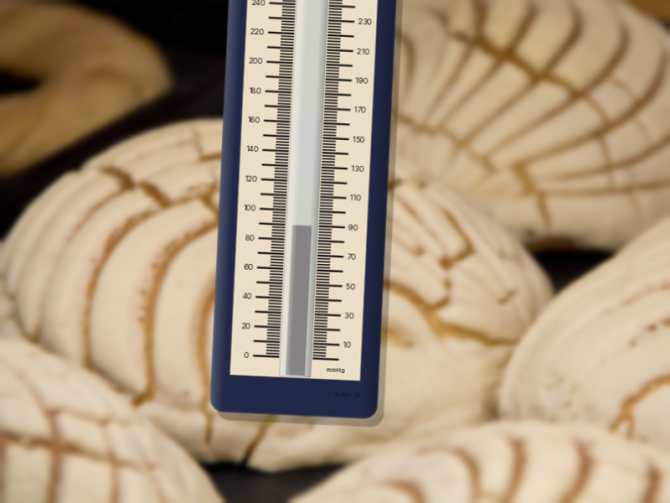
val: 90 mmHg
